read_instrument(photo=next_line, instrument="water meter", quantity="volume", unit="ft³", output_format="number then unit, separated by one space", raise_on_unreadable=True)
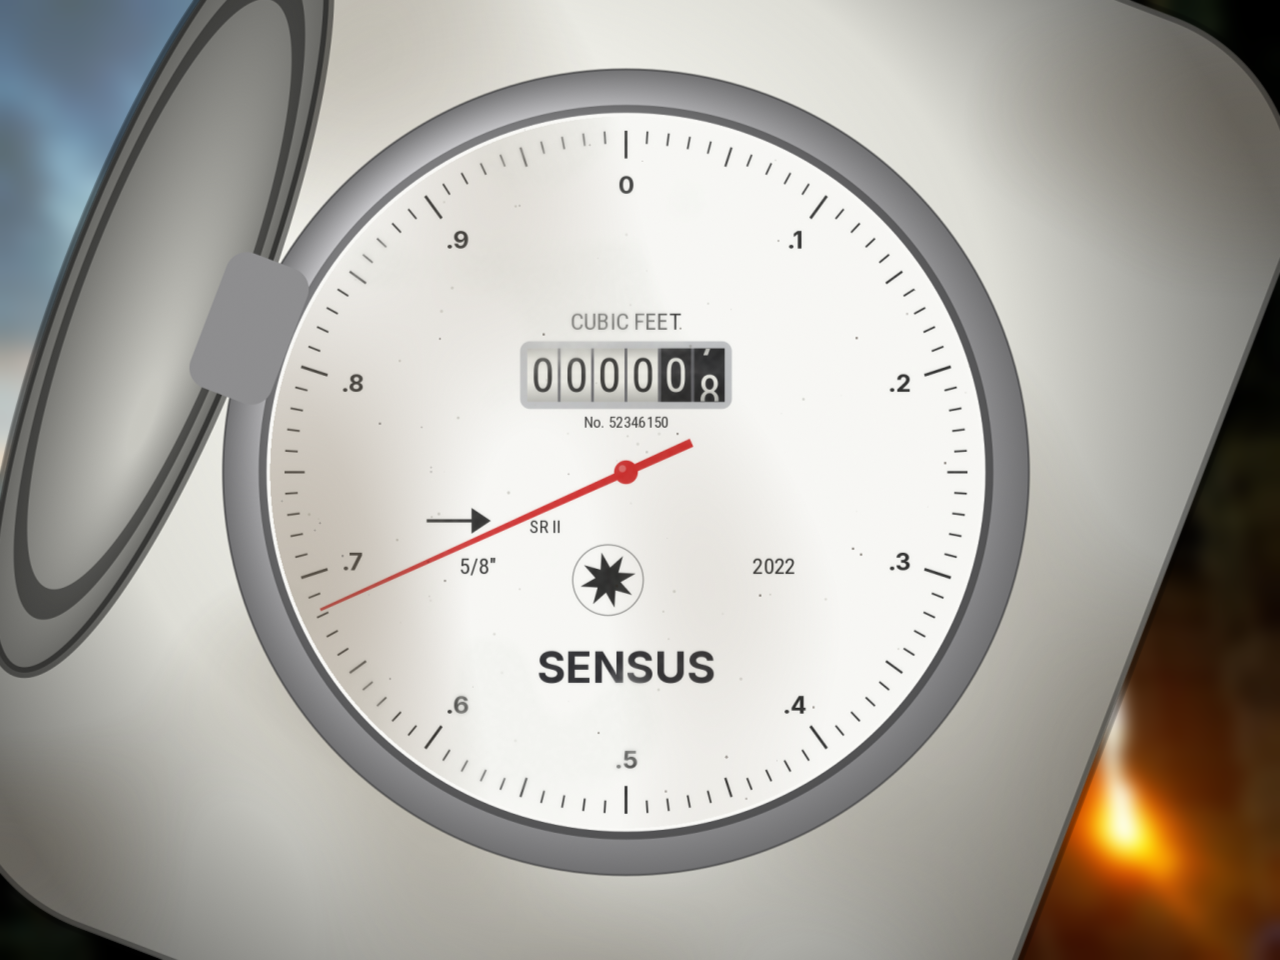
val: 7.68 ft³
